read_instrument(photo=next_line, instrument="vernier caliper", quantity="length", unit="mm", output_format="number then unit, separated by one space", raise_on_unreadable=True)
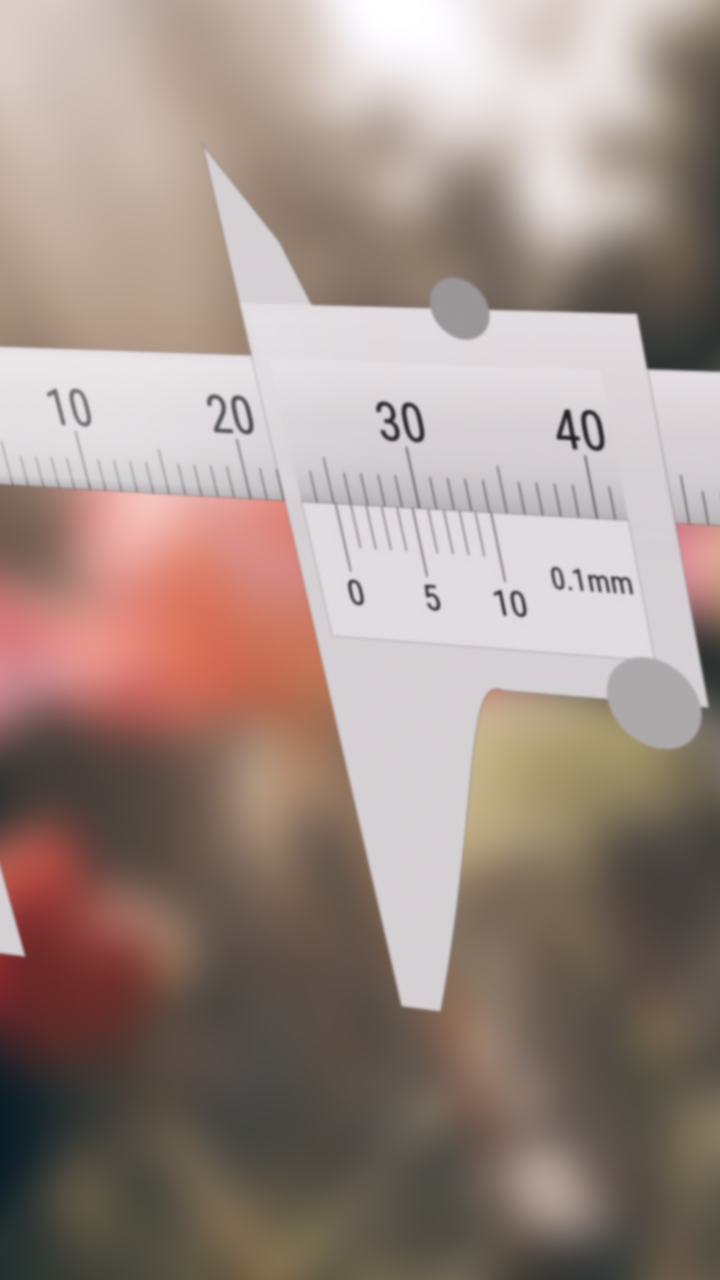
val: 25.1 mm
